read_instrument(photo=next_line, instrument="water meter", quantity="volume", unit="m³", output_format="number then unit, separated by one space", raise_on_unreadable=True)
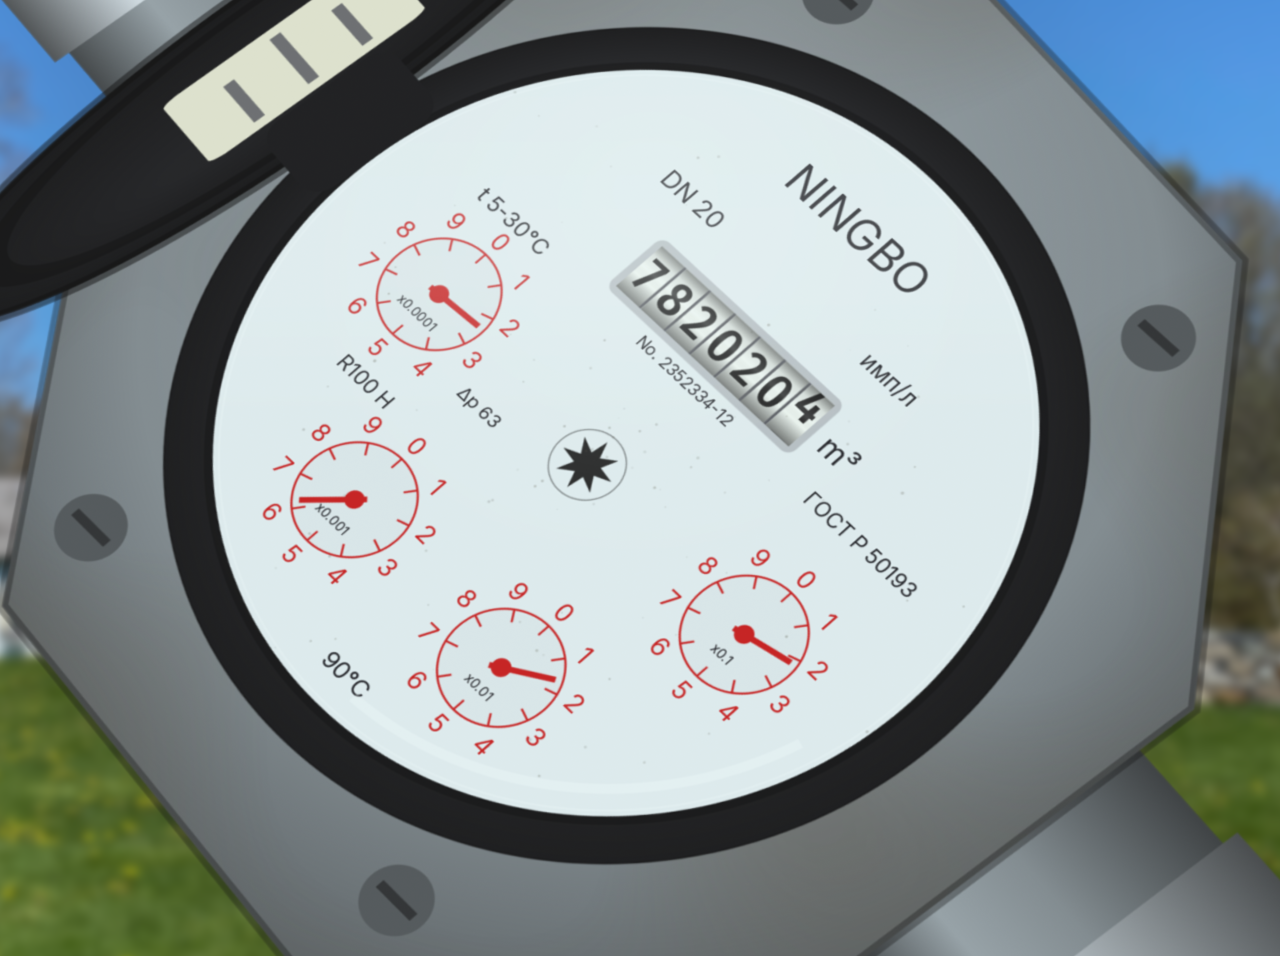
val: 7820204.2162 m³
